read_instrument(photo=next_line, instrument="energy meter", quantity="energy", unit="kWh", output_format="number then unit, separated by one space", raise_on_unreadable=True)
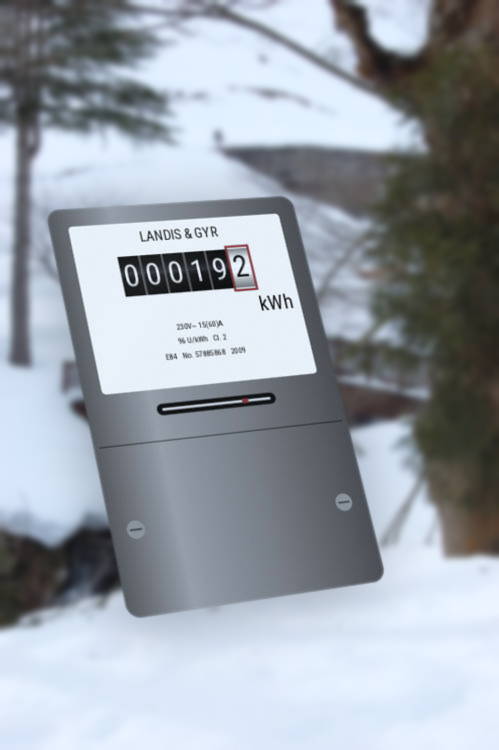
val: 19.2 kWh
